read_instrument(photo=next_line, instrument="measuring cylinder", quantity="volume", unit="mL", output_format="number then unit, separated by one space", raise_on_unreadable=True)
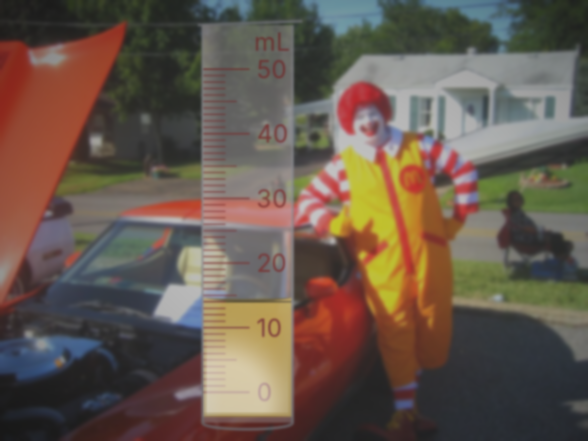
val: 14 mL
